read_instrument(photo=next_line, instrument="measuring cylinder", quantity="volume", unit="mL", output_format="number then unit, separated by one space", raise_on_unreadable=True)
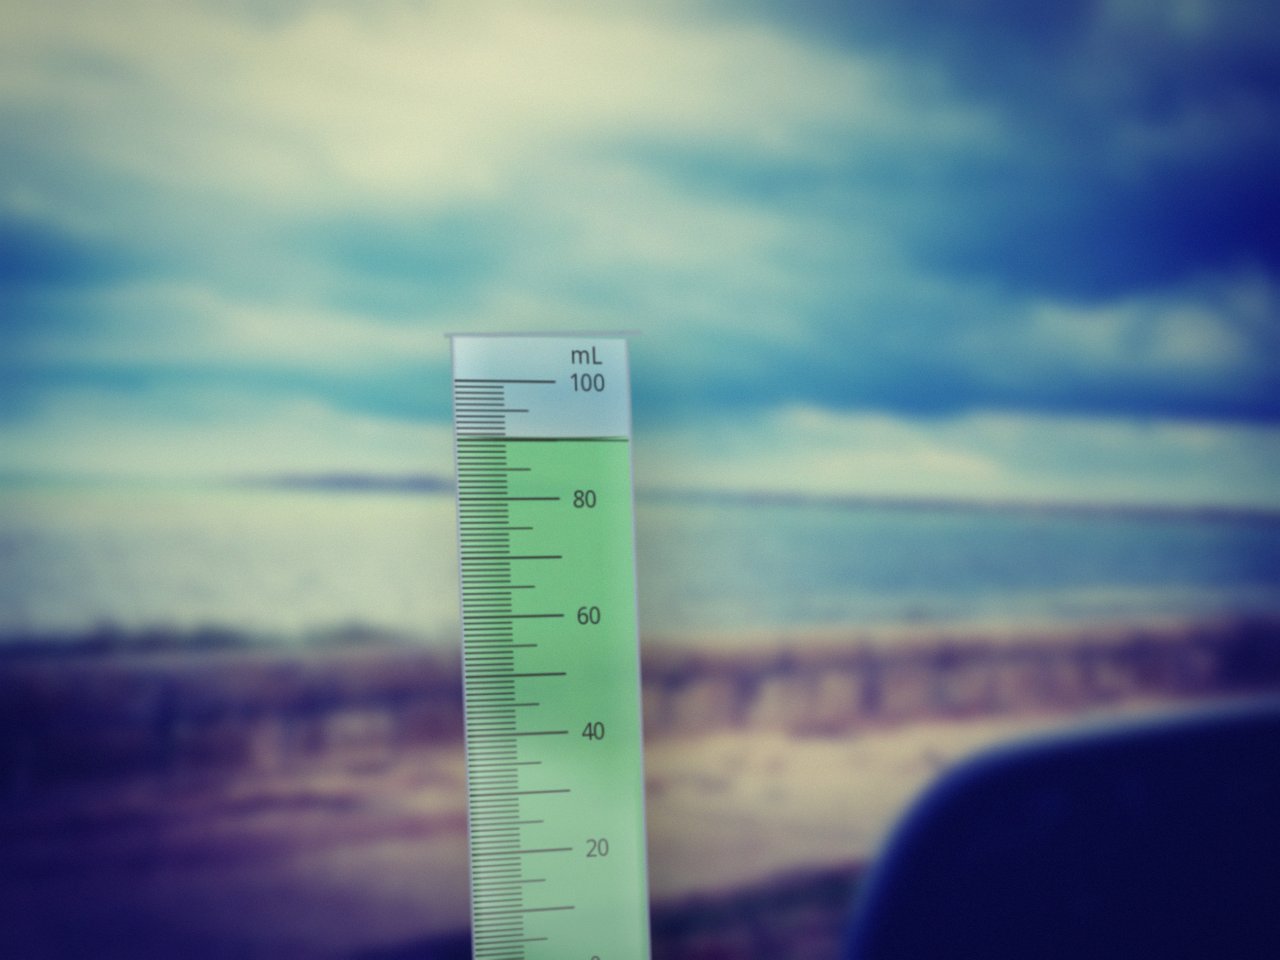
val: 90 mL
